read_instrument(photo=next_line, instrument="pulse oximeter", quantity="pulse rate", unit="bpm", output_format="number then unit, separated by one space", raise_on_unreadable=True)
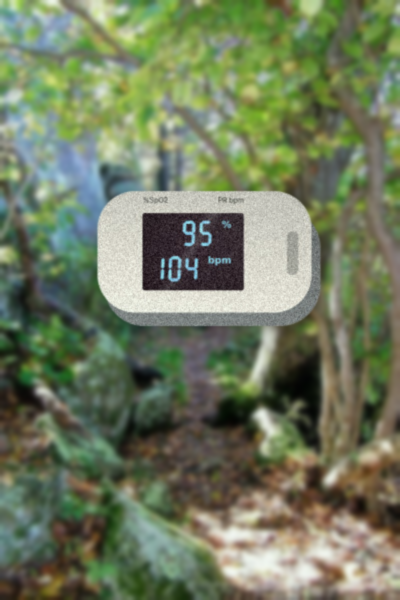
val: 104 bpm
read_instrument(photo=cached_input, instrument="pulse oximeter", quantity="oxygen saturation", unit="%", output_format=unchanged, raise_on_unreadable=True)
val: 95 %
